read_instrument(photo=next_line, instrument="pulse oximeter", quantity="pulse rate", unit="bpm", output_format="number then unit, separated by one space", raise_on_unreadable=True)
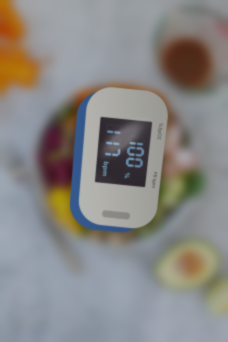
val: 117 bpm
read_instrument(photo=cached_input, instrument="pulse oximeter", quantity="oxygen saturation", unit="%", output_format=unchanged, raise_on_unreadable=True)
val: 100 %
